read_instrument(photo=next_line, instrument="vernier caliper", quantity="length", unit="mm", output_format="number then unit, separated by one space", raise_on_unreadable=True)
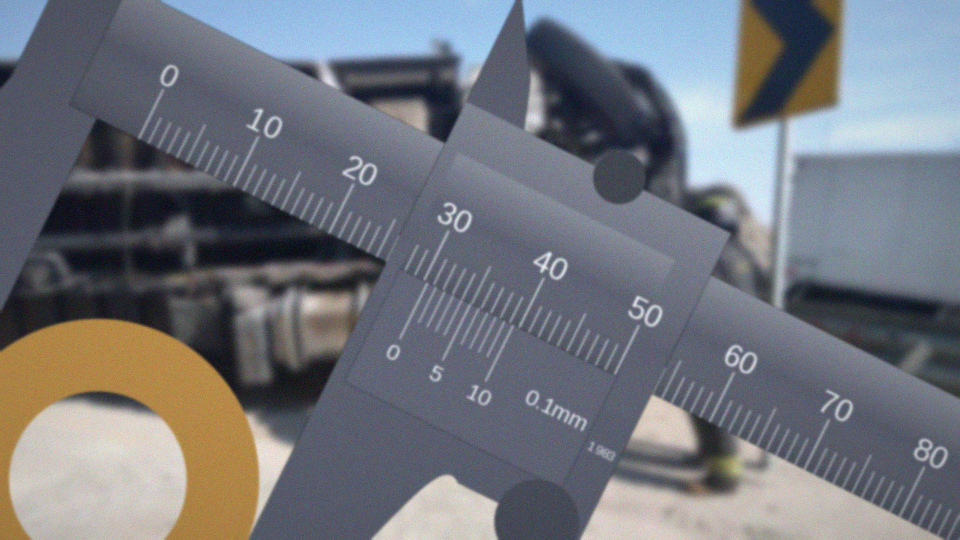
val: 30.4 mm
